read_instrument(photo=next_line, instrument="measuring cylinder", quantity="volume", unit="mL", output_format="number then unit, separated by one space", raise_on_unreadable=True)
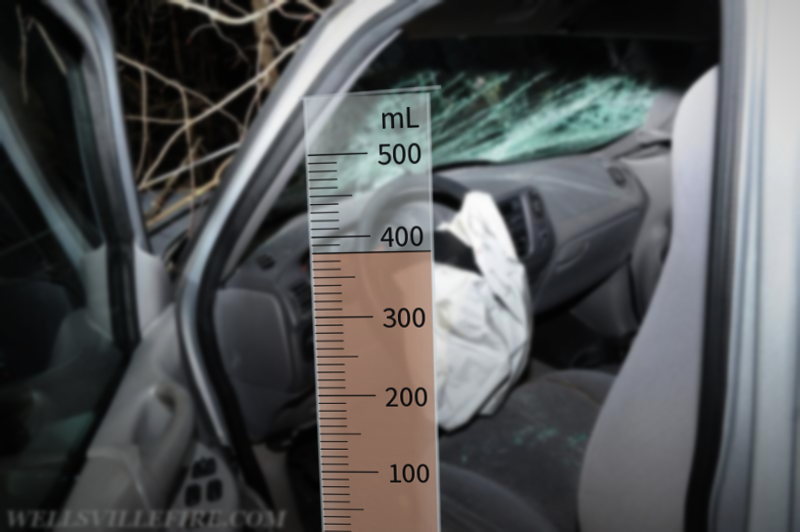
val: 380 mL
